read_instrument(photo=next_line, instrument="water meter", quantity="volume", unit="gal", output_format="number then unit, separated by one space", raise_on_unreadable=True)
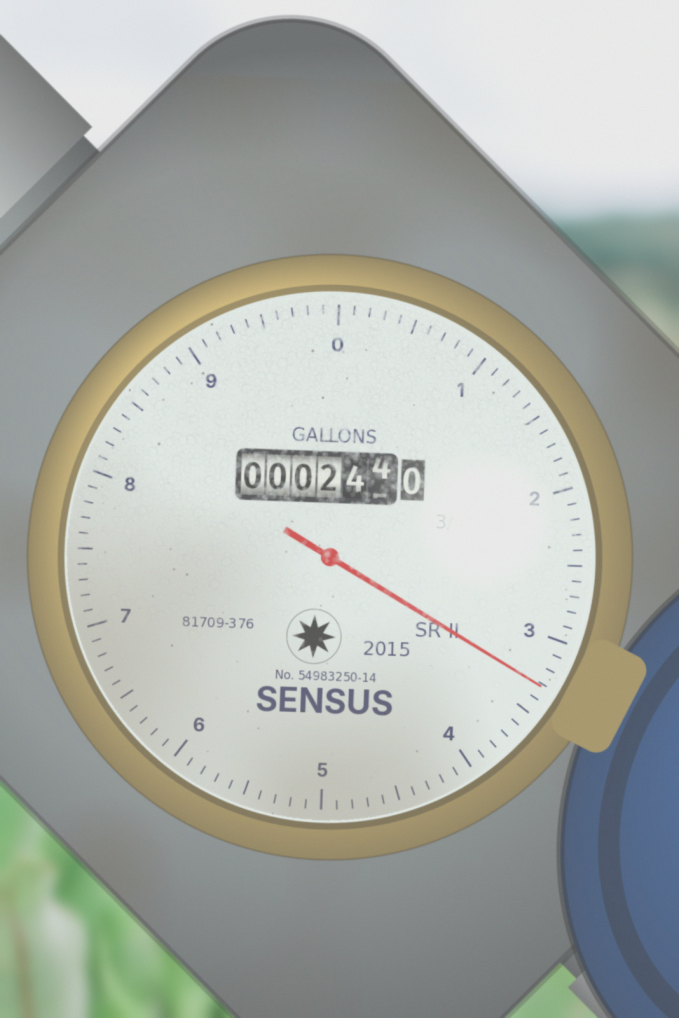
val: 2443.3 gal
